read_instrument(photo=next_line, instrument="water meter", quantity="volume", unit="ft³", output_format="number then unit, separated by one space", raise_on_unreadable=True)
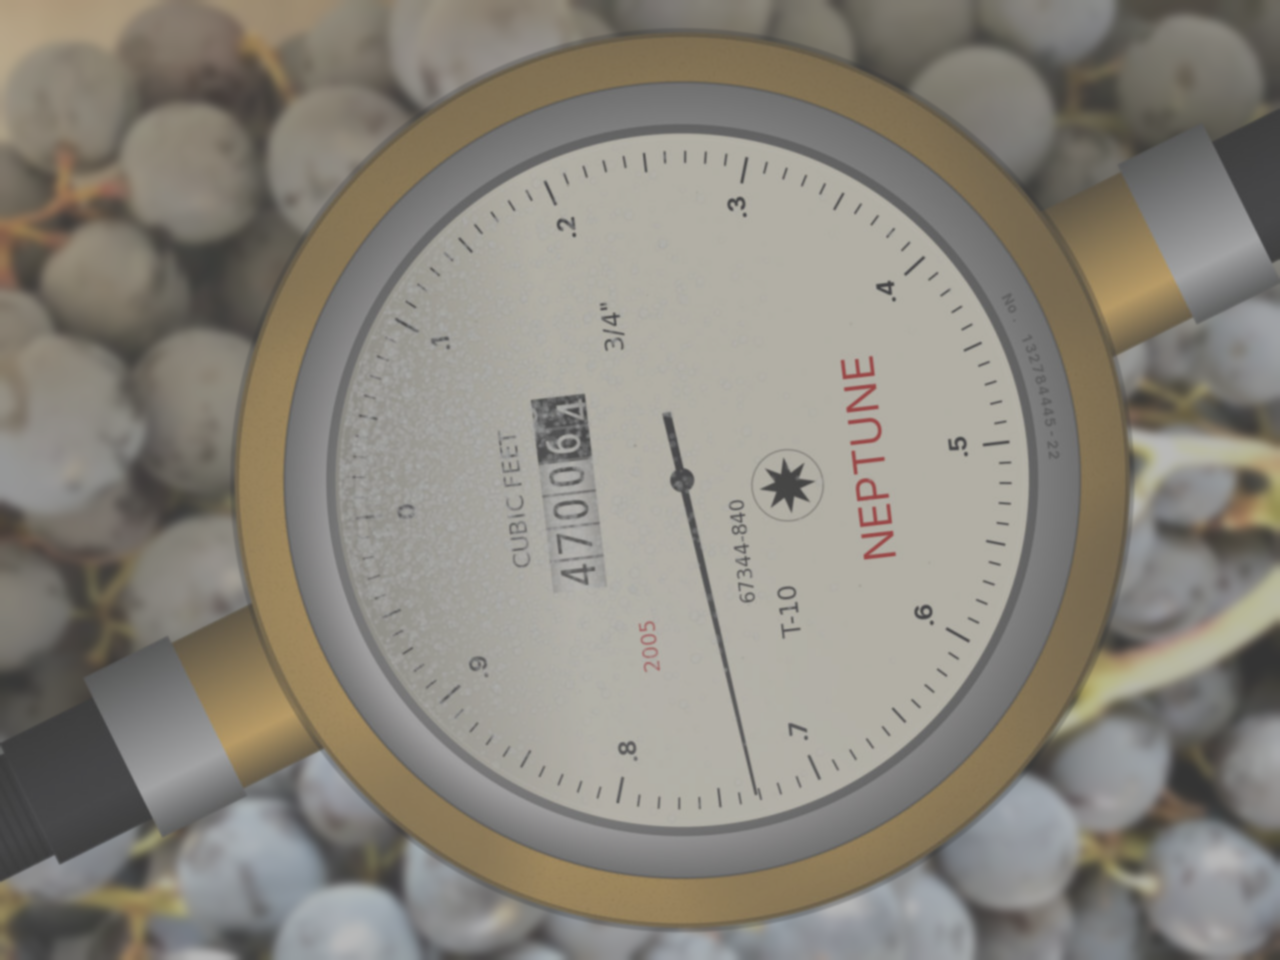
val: 470063.73 ft³
